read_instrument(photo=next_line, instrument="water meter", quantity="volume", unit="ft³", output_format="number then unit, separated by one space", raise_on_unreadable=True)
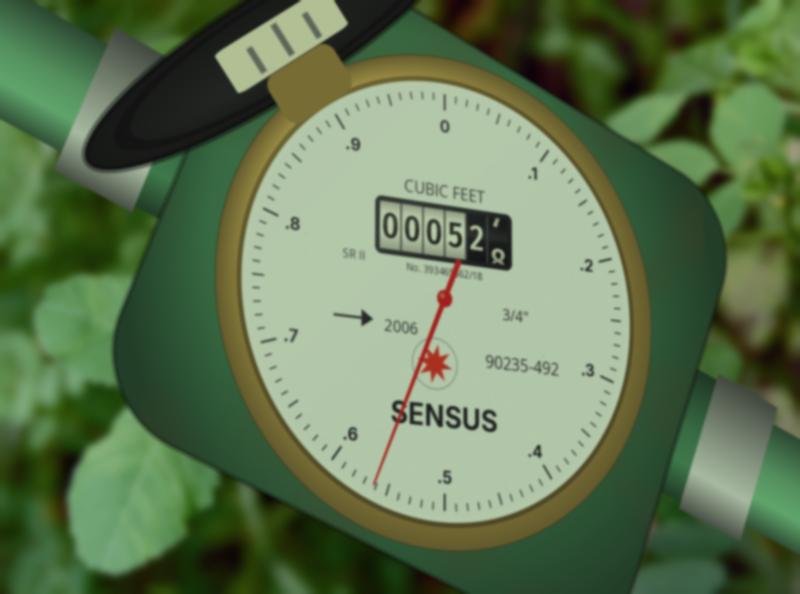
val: 527.56 ft³
